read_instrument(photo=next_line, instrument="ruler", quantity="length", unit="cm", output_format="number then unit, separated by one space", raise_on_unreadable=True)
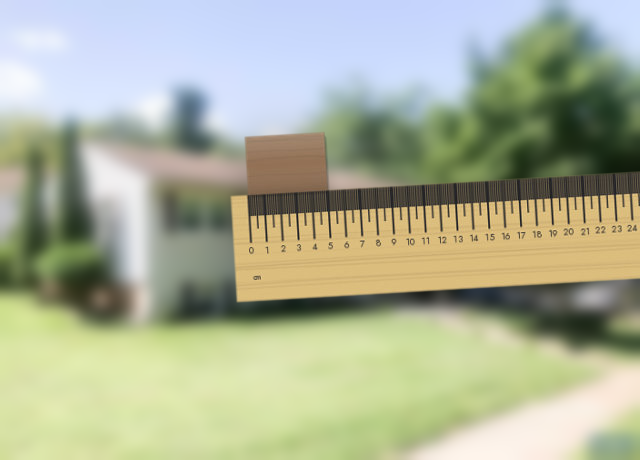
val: 5 cm
